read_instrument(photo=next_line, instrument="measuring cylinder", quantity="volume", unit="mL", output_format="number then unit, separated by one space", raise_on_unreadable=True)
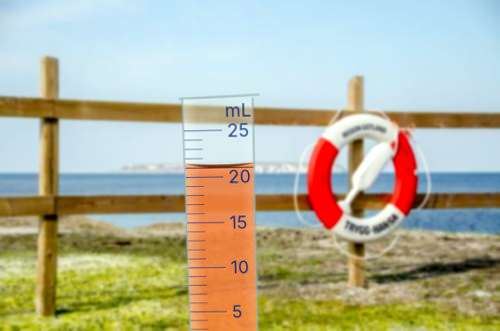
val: 21 mL
